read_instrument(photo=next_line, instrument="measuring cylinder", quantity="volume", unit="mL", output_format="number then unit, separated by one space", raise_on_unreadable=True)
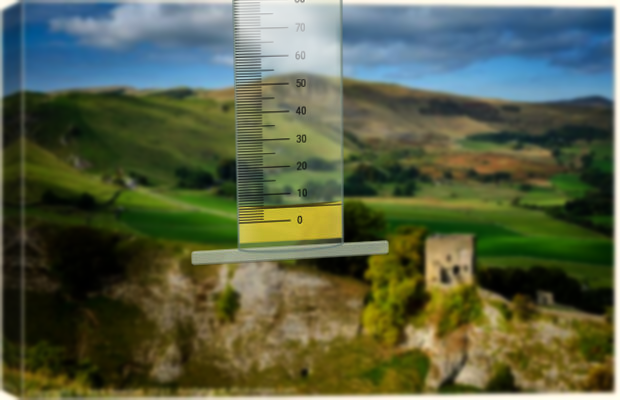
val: 5 mL
